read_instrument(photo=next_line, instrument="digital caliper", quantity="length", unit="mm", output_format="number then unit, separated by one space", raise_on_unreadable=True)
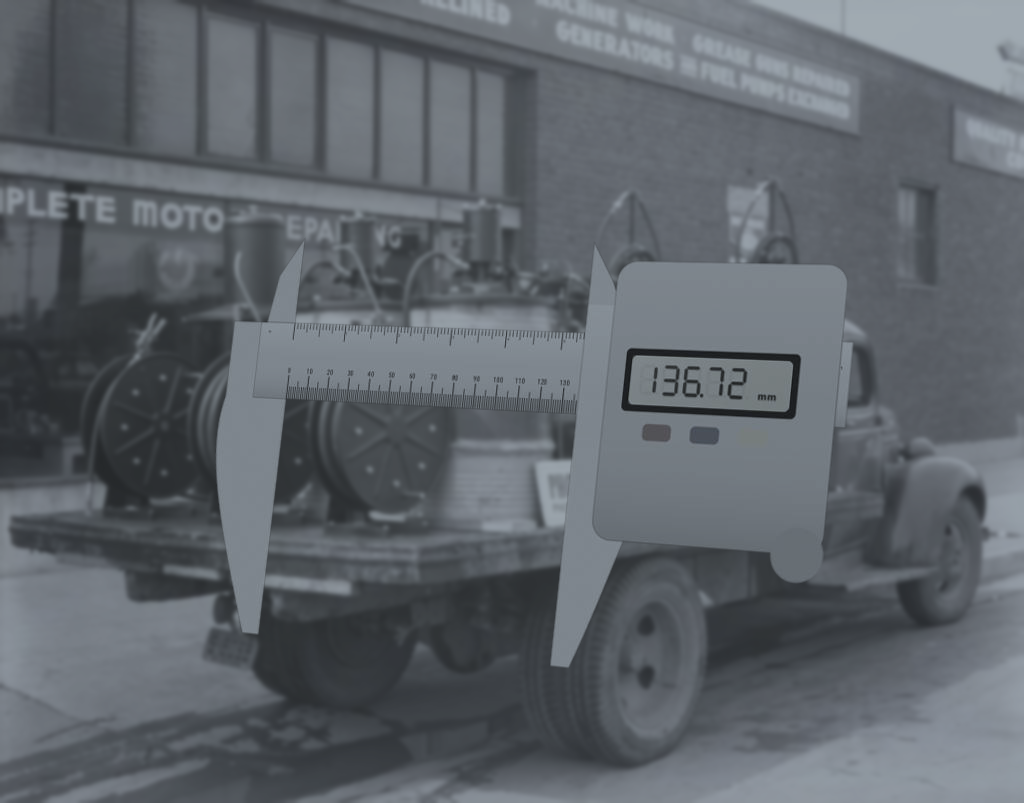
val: 136.72 mm
